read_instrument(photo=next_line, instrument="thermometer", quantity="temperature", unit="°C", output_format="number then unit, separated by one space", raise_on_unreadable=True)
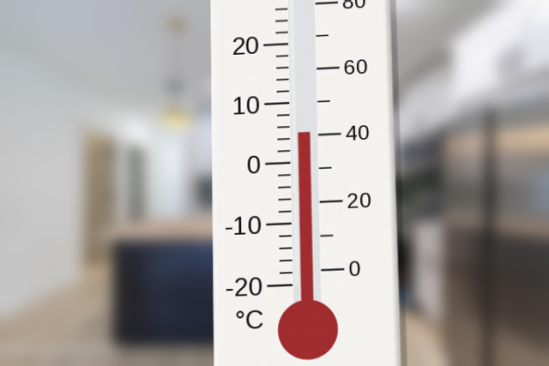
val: 5 °C
